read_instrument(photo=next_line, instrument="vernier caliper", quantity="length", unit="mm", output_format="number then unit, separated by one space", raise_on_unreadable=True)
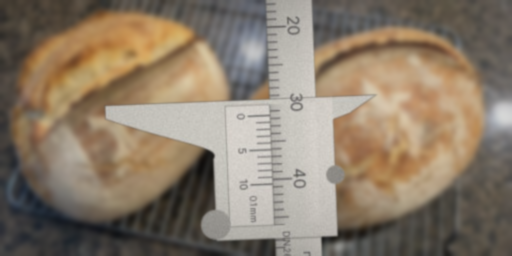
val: 31.6 mm
